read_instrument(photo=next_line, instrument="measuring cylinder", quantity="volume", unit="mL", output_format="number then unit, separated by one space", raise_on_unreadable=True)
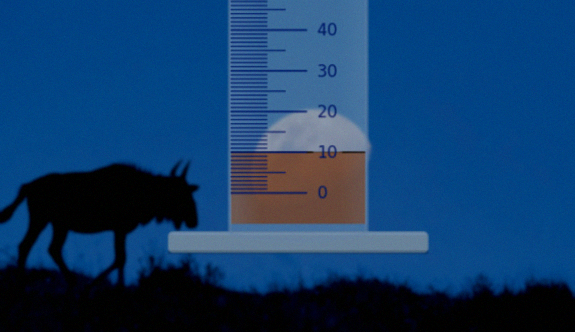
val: 10 mL
